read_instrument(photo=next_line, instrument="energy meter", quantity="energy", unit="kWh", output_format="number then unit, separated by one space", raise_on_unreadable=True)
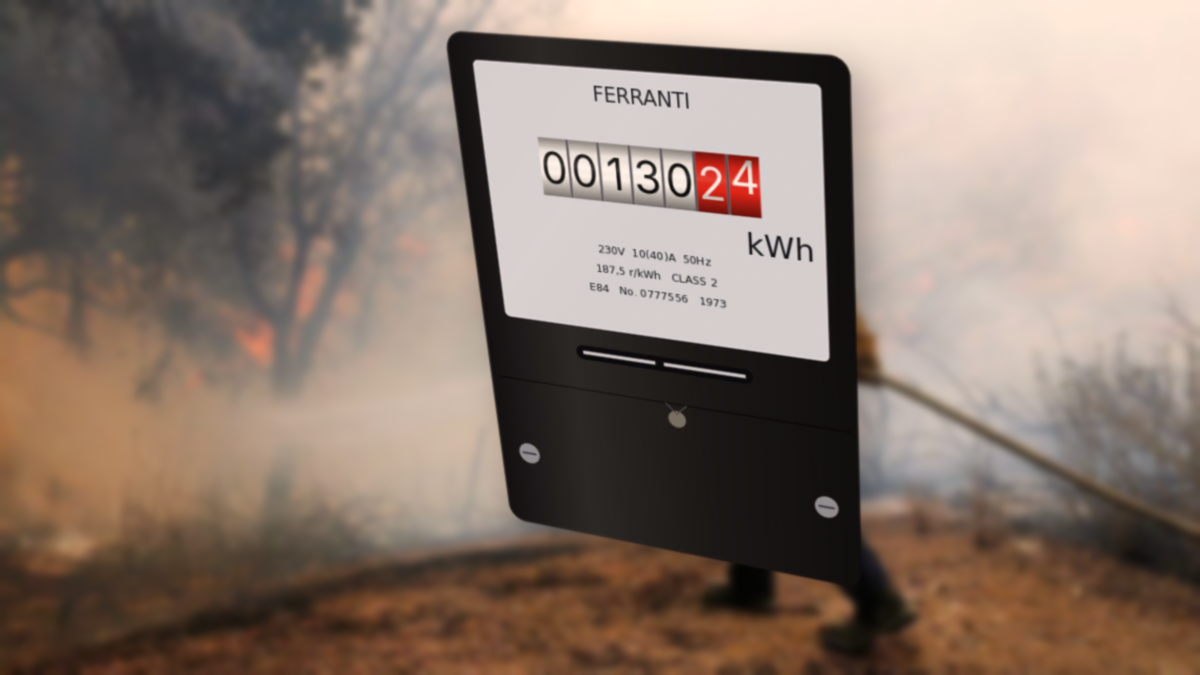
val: 130.24 kWh
